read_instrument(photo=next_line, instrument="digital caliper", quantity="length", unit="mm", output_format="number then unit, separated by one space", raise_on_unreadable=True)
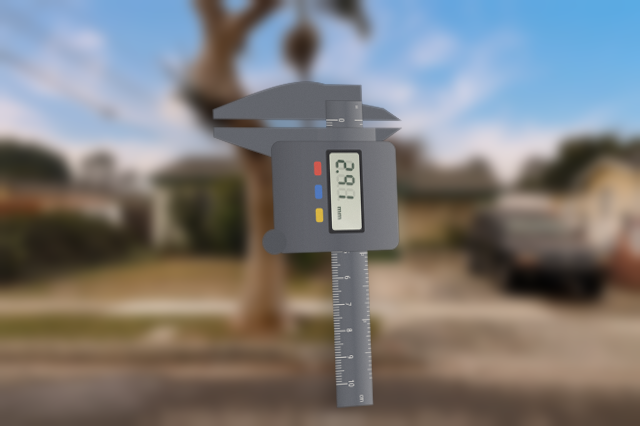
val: 2.91 mm
